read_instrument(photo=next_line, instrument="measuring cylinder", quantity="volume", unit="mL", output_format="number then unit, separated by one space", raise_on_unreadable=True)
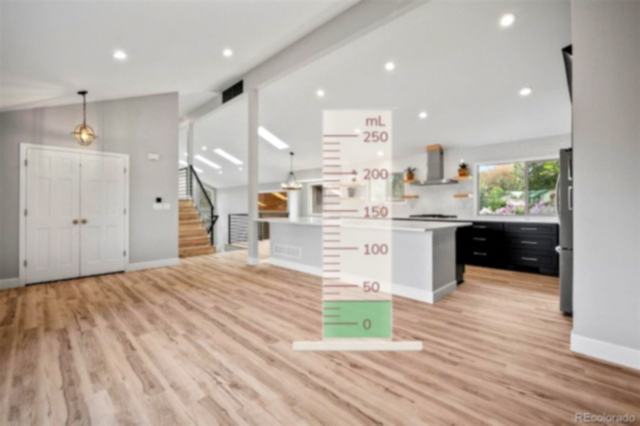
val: 30 mL
